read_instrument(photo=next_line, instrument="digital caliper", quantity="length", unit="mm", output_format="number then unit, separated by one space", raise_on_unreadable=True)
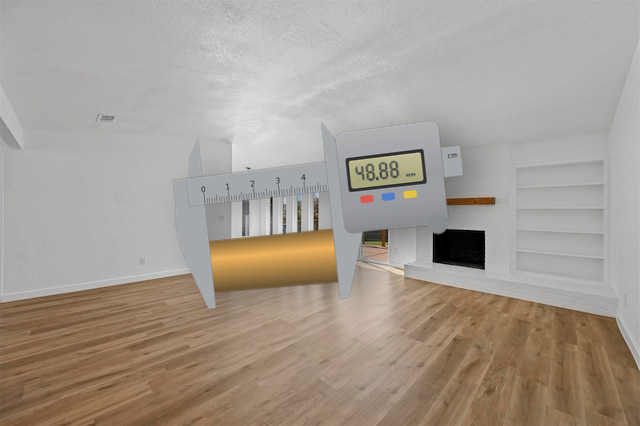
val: 48.88 mm
